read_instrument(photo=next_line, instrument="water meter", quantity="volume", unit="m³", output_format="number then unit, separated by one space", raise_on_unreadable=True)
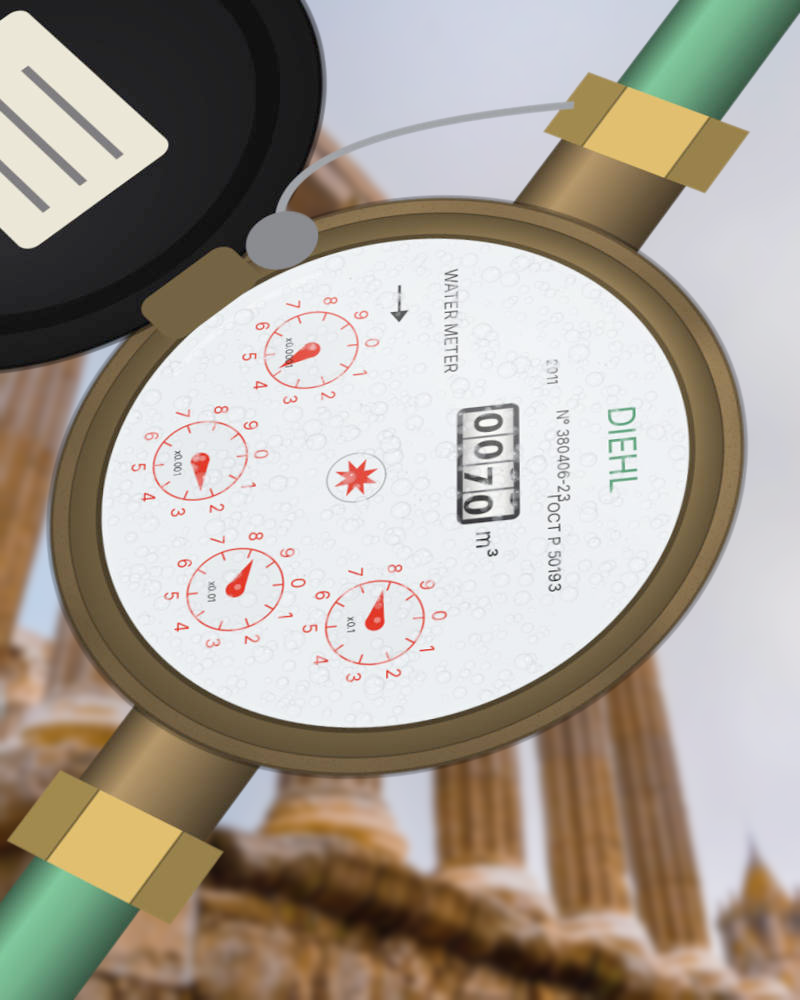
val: 69.7824 m³
